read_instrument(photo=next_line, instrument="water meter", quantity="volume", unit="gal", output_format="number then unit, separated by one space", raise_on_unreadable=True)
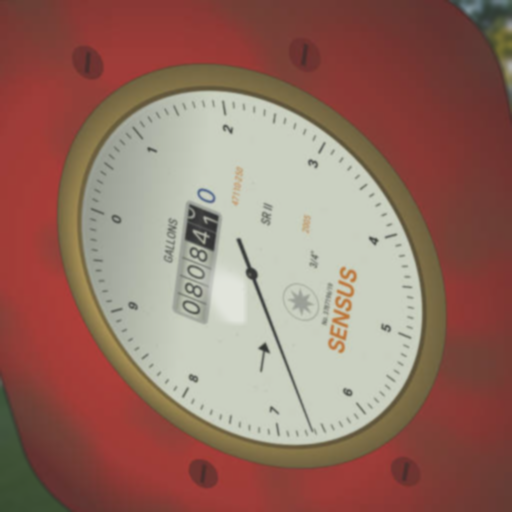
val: 808406.6 gal
